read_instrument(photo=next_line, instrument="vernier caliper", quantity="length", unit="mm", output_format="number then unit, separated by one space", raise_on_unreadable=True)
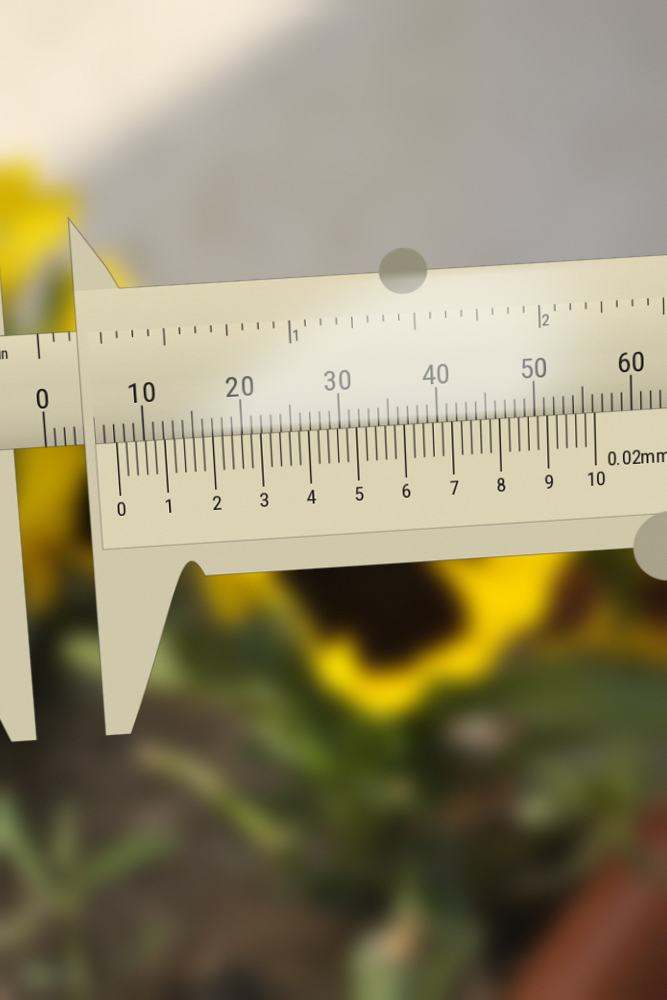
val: 7.2 mm
